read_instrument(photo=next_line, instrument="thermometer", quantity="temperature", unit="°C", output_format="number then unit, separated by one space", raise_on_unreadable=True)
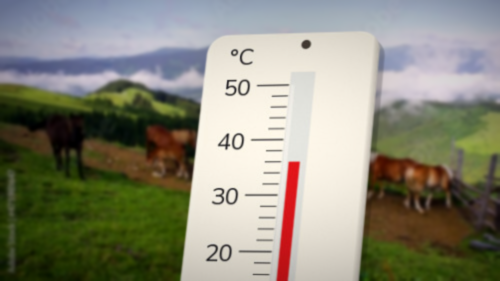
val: 36 °C
